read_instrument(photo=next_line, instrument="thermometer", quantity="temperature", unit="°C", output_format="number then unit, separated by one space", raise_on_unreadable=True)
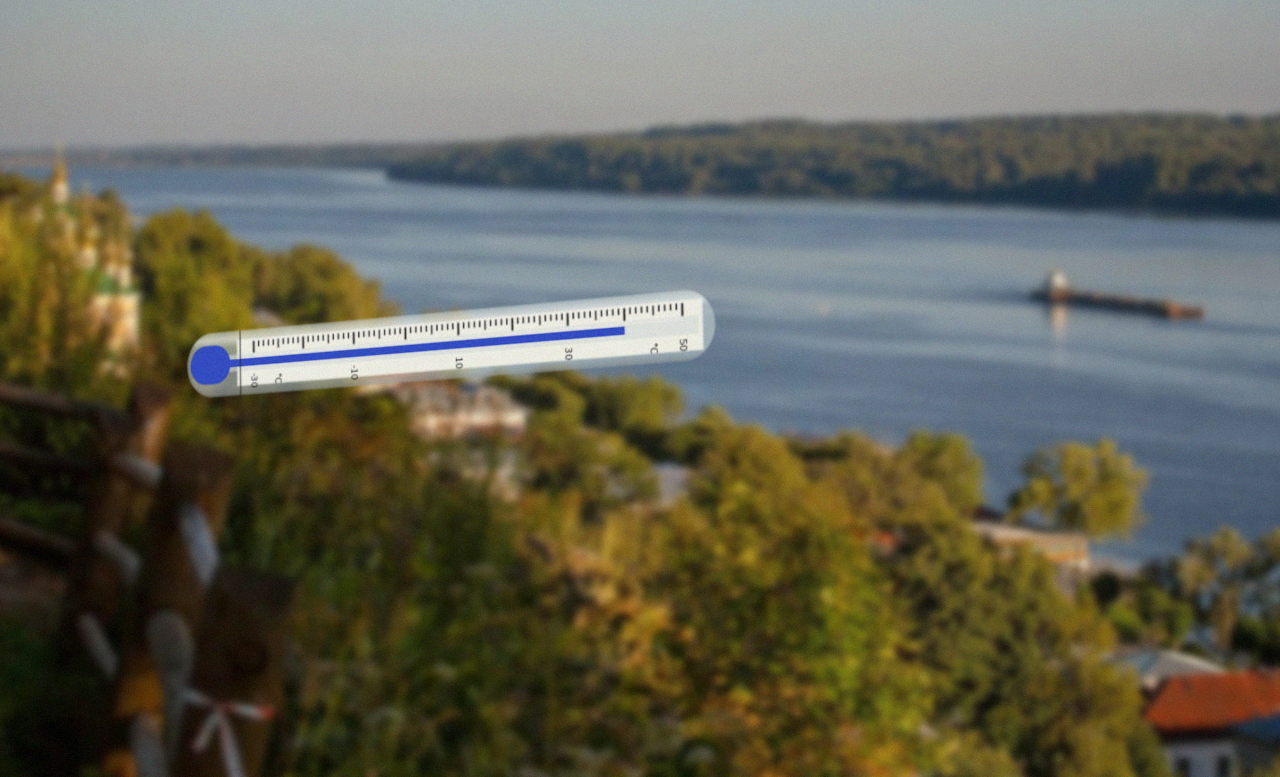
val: 40 °C
